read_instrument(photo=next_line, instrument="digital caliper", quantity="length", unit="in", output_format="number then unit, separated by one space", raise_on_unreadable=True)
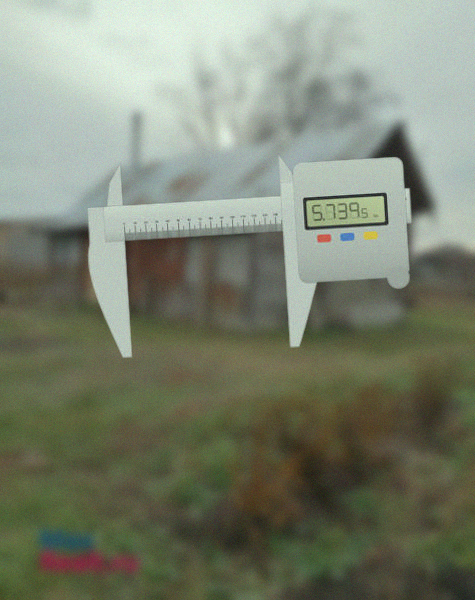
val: 5.7395 in
